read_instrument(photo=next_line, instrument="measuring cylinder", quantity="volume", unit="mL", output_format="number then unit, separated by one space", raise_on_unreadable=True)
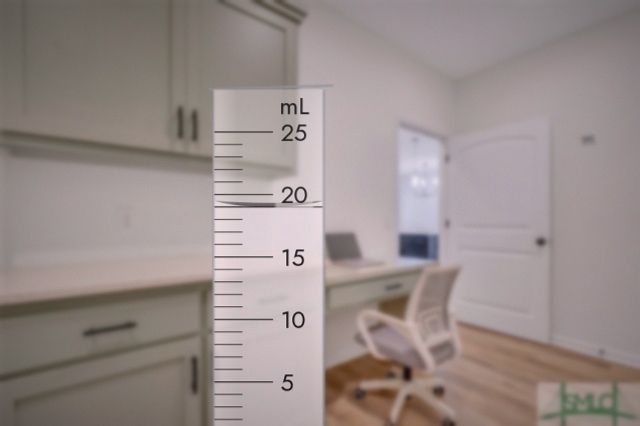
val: 19 mL
